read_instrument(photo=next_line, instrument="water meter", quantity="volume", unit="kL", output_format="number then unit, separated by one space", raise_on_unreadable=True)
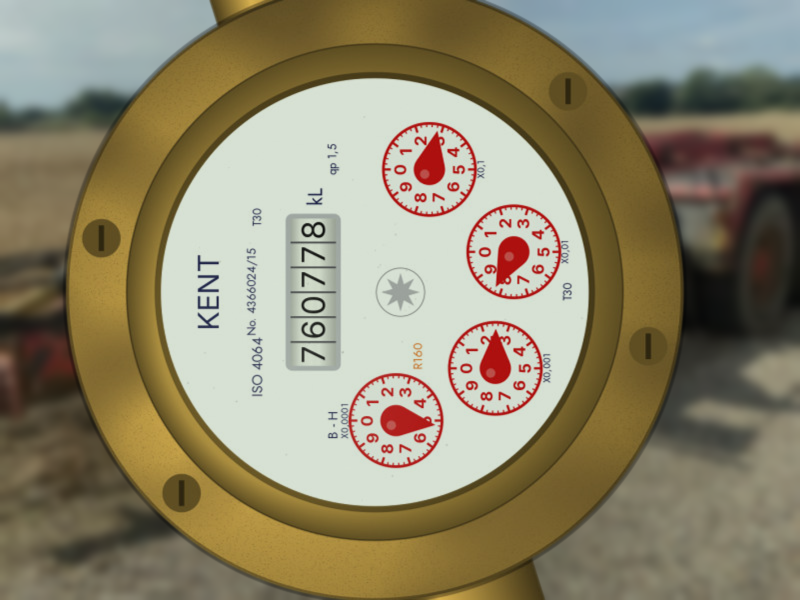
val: 760778.2825 kL
